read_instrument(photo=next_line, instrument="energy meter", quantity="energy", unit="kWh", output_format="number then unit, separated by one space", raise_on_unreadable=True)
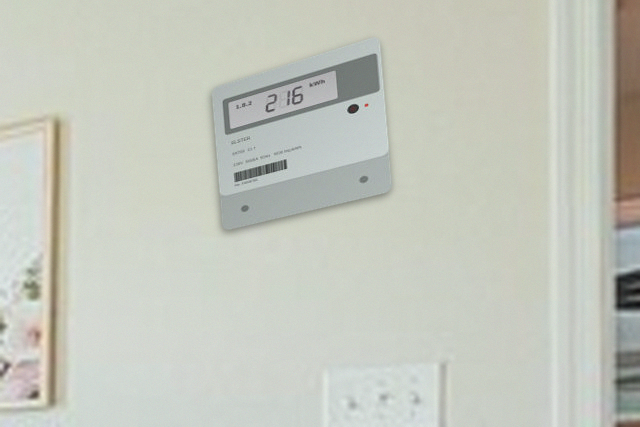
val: 216 kWh
